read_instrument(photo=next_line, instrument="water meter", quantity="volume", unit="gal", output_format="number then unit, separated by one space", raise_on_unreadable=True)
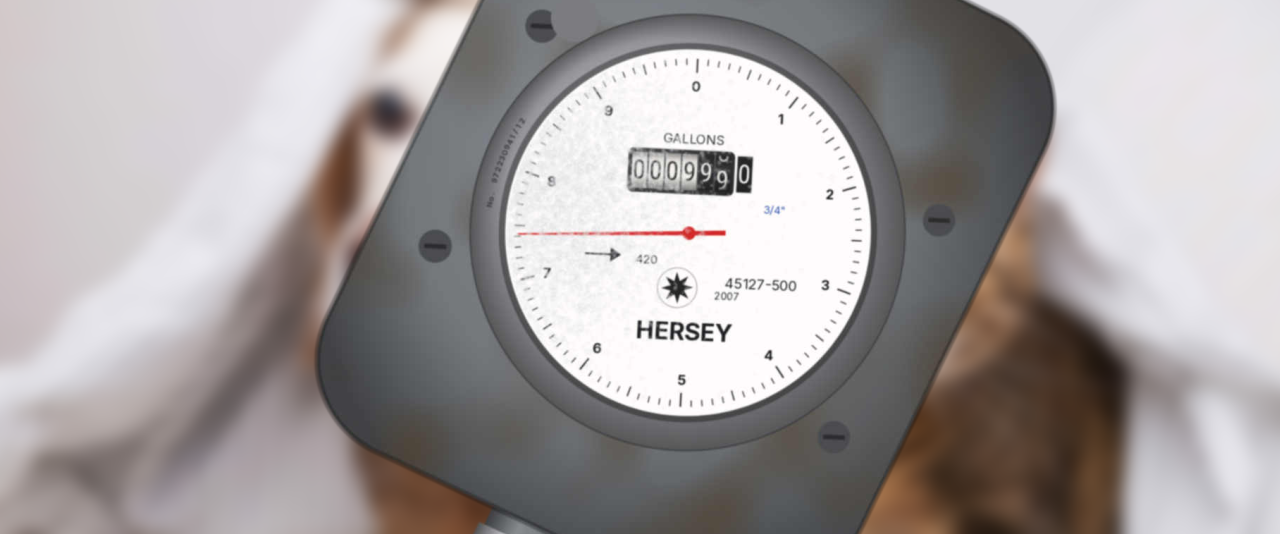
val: 9987.4 gal
